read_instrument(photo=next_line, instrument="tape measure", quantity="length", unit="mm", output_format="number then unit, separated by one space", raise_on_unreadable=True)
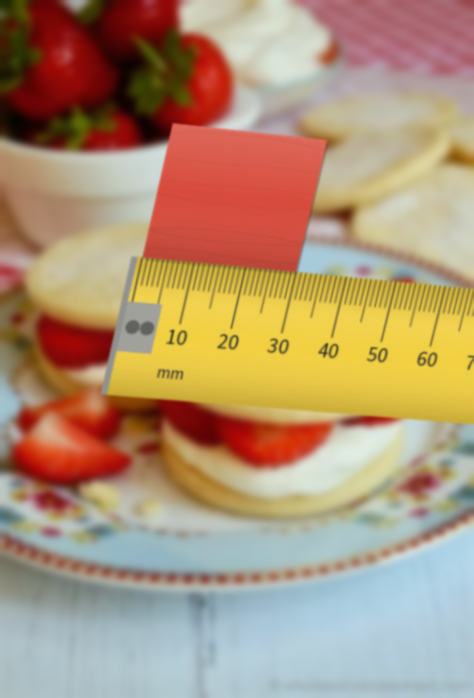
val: 30 mm
